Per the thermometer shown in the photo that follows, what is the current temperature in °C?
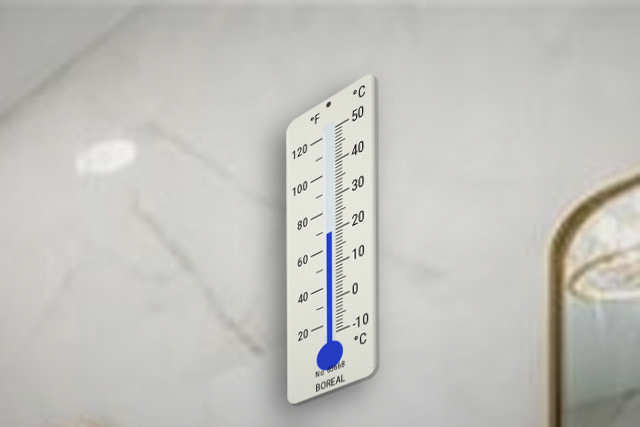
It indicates 20 °C
